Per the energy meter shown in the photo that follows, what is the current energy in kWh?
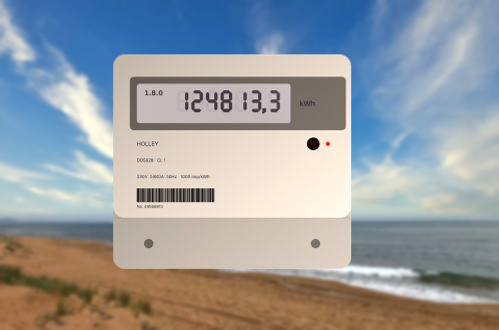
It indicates 124813.3 kWh
